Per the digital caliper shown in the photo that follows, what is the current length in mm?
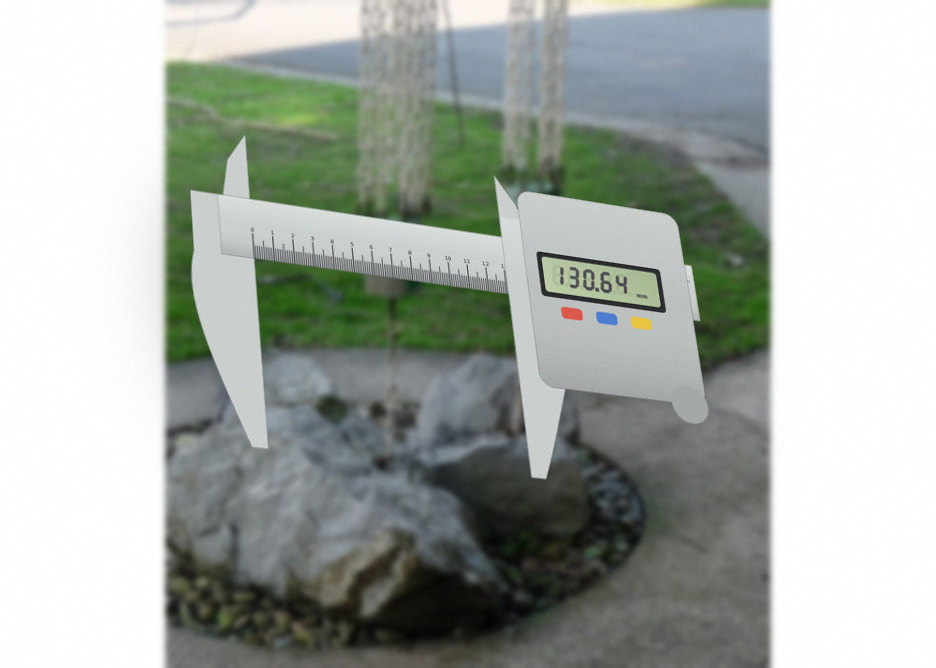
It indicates 130.64 mm
